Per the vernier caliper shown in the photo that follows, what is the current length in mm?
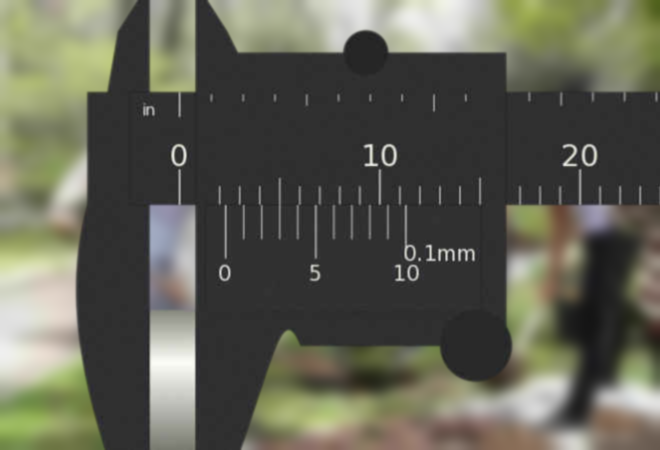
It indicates 2.3 mm
